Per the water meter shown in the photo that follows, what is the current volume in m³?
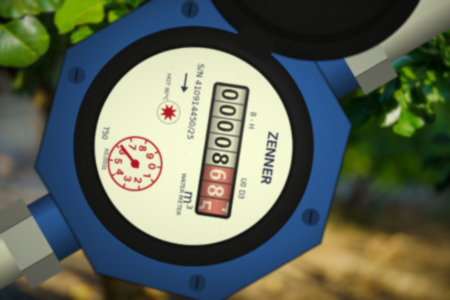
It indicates 8.6846 m³
